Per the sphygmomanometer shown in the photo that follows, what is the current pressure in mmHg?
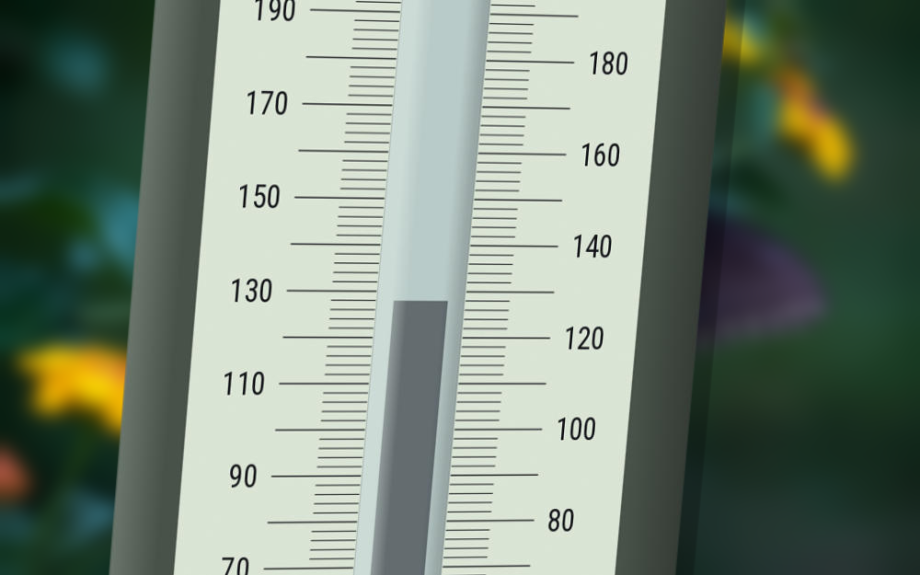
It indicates 128 mmHg
